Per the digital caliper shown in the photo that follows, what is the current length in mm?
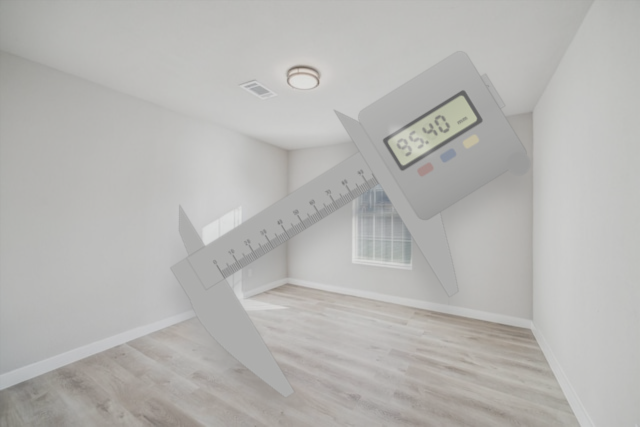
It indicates 95.40 mm
